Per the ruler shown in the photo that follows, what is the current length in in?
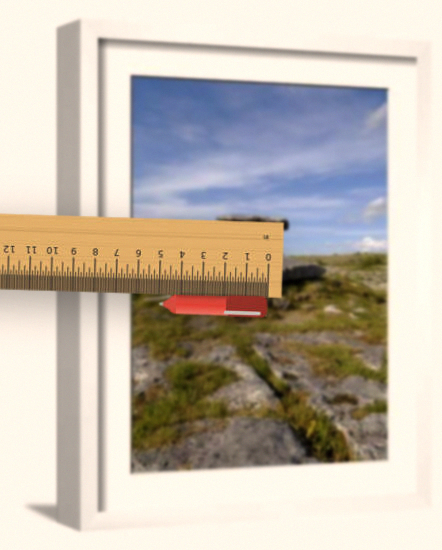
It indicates 5 in
